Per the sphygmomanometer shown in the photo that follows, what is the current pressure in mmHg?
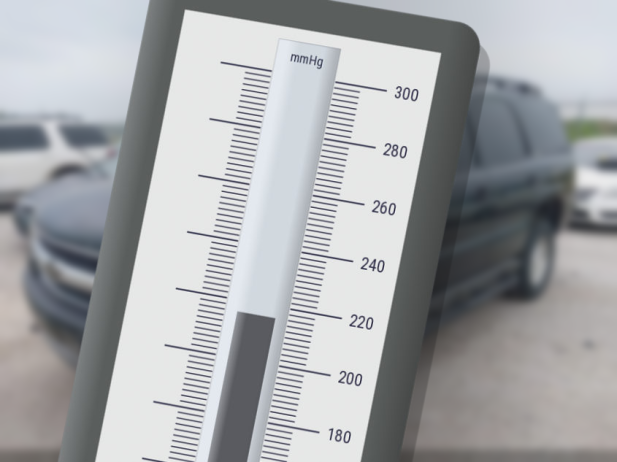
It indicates 216 mmHg
